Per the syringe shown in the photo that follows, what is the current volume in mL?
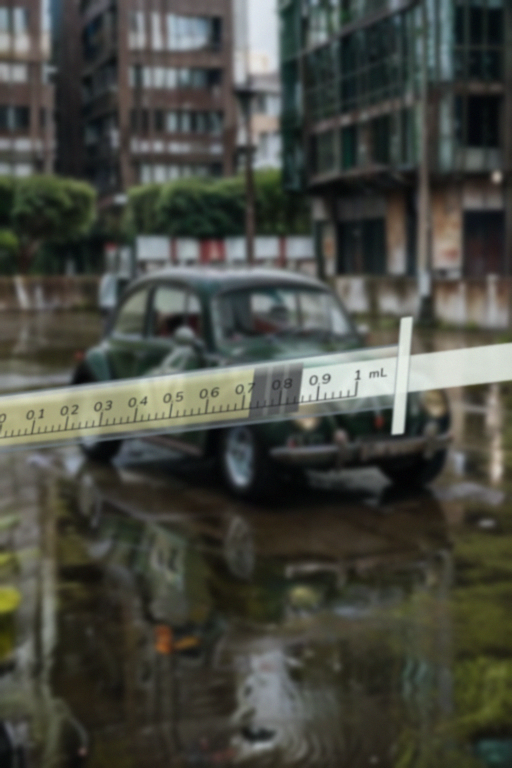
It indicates 0.72 mL
